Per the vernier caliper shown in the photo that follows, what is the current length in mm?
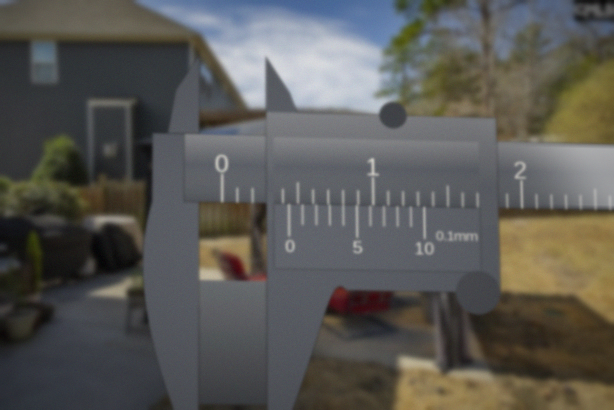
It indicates 4.4 mm
